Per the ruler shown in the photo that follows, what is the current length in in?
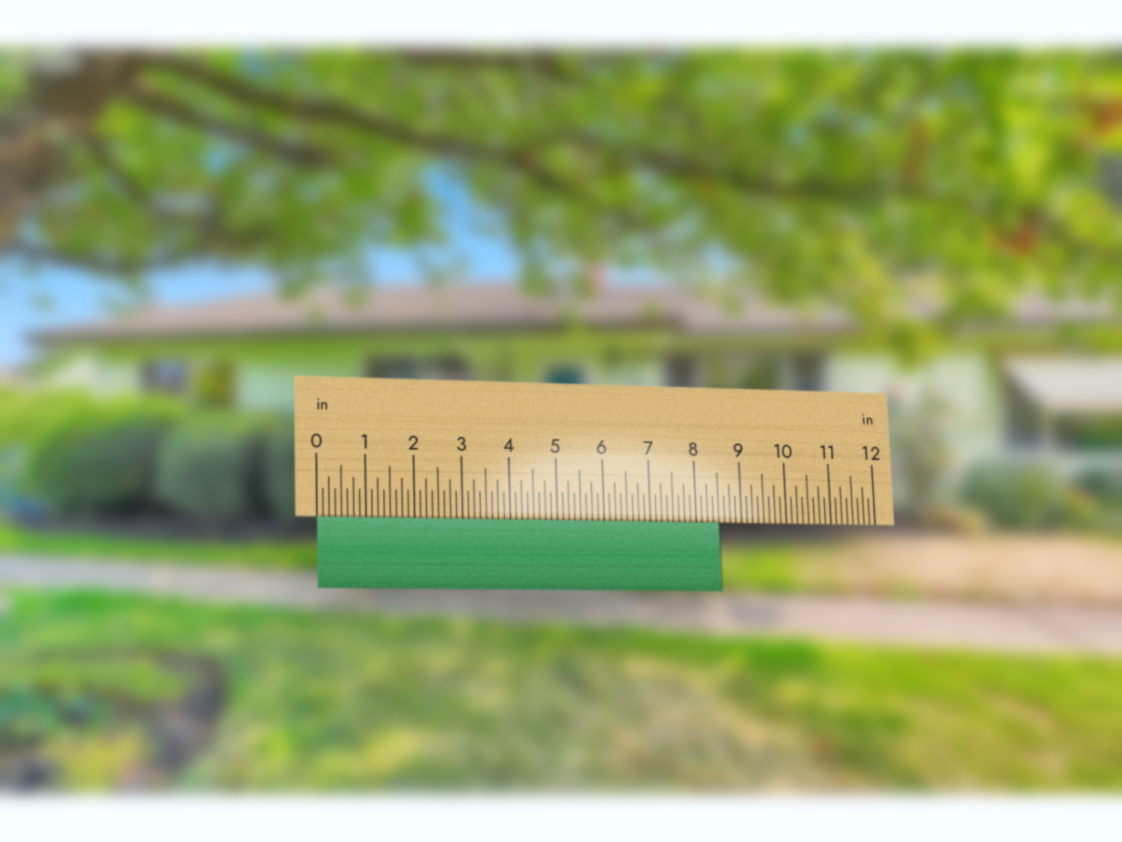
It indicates 8.5 in
